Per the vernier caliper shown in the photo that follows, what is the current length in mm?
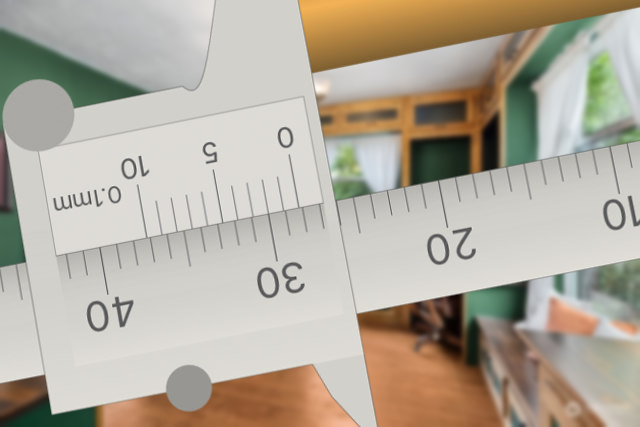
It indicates 28.2 mm
